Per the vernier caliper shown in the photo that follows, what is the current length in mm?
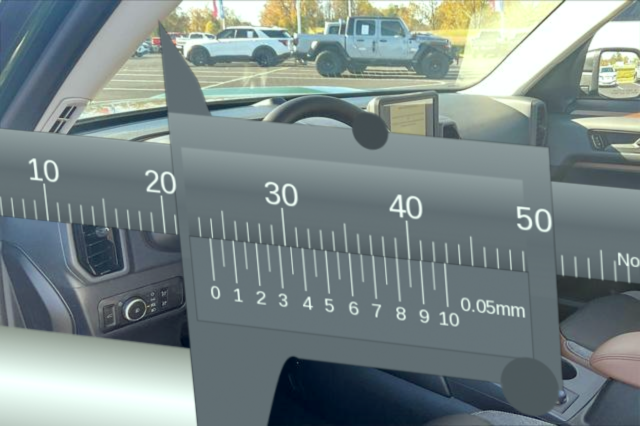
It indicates 23.8 mm
